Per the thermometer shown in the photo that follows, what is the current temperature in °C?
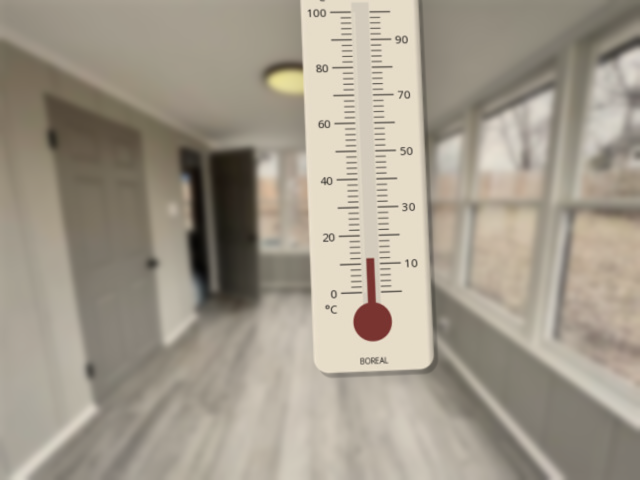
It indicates 12 °C
